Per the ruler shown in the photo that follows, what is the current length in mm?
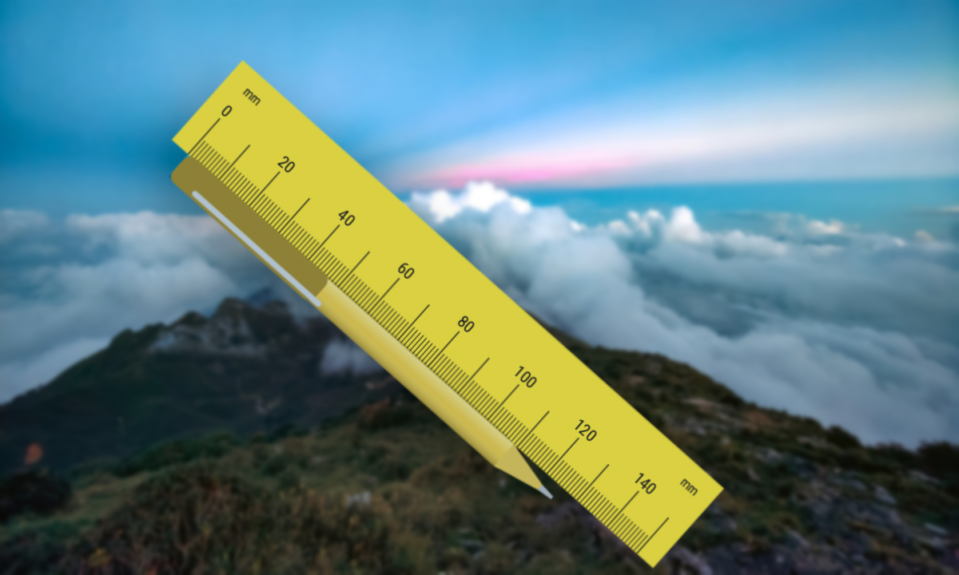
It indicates 125 mm
